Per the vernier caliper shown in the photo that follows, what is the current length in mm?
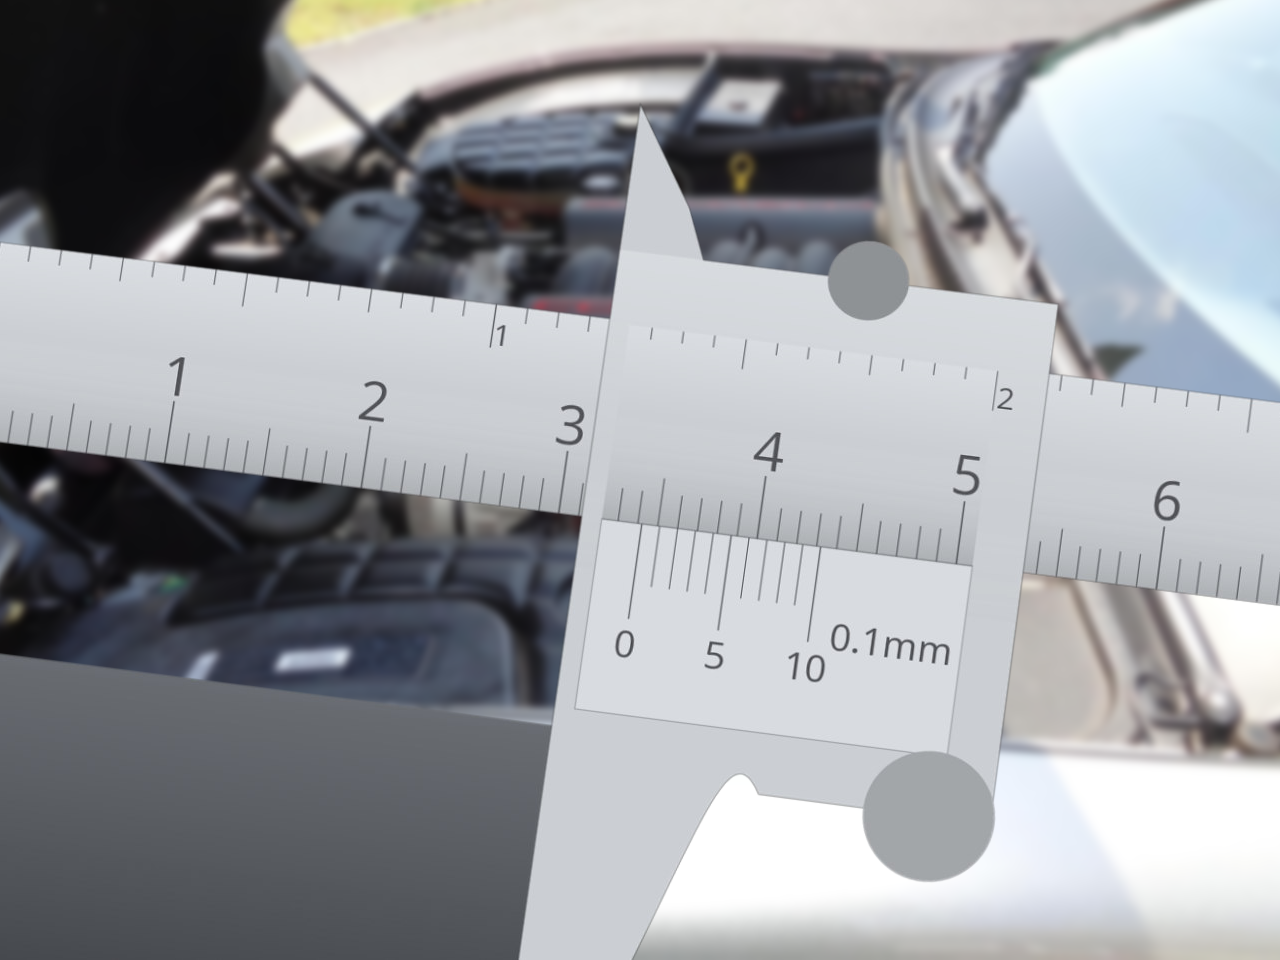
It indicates 34.2 mm
